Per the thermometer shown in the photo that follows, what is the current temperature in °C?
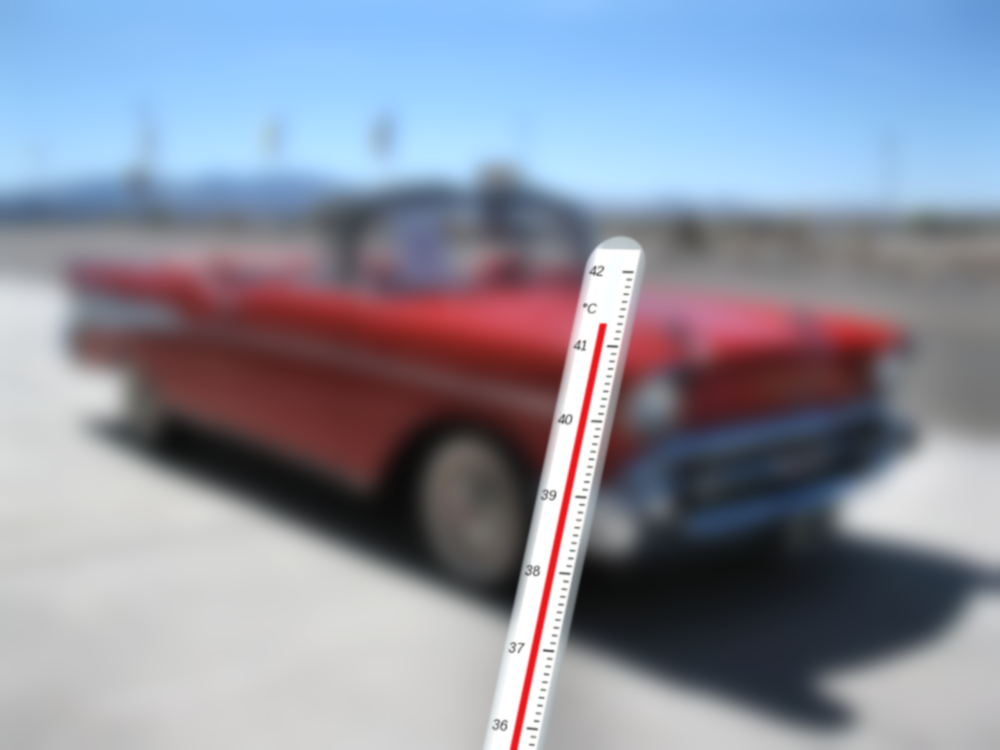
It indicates 41.3 °C
